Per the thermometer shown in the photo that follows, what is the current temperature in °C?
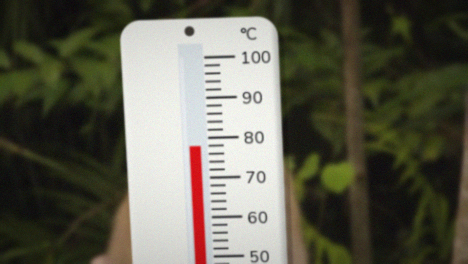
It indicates 78 °C
